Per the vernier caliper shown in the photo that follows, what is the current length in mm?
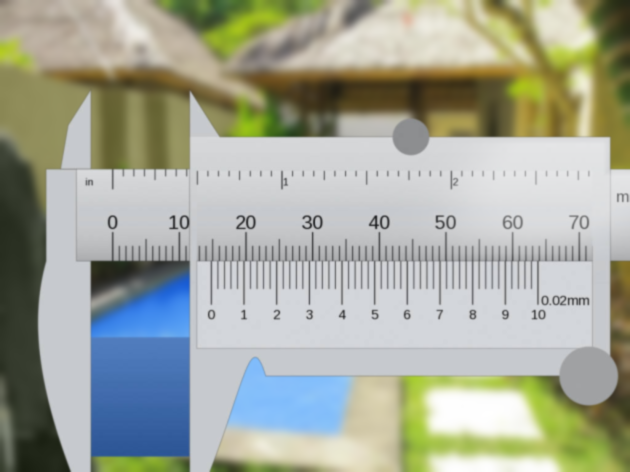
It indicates 14.8 mm
